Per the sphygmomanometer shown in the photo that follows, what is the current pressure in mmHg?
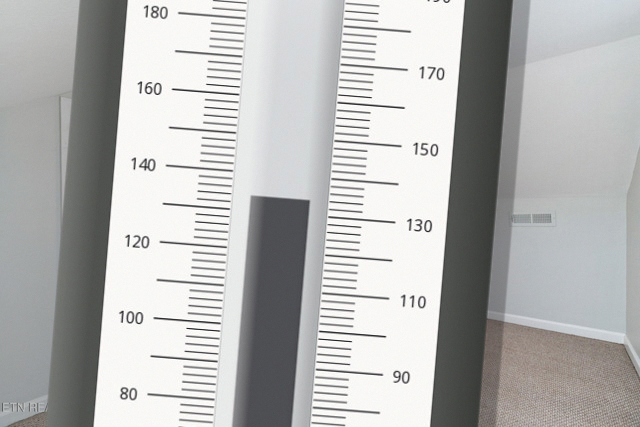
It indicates 134 mmHg
